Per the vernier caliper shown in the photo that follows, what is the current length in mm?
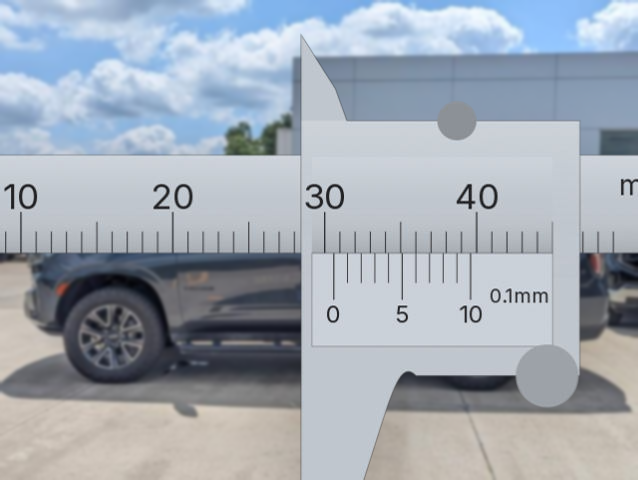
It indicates 30.6 mm
